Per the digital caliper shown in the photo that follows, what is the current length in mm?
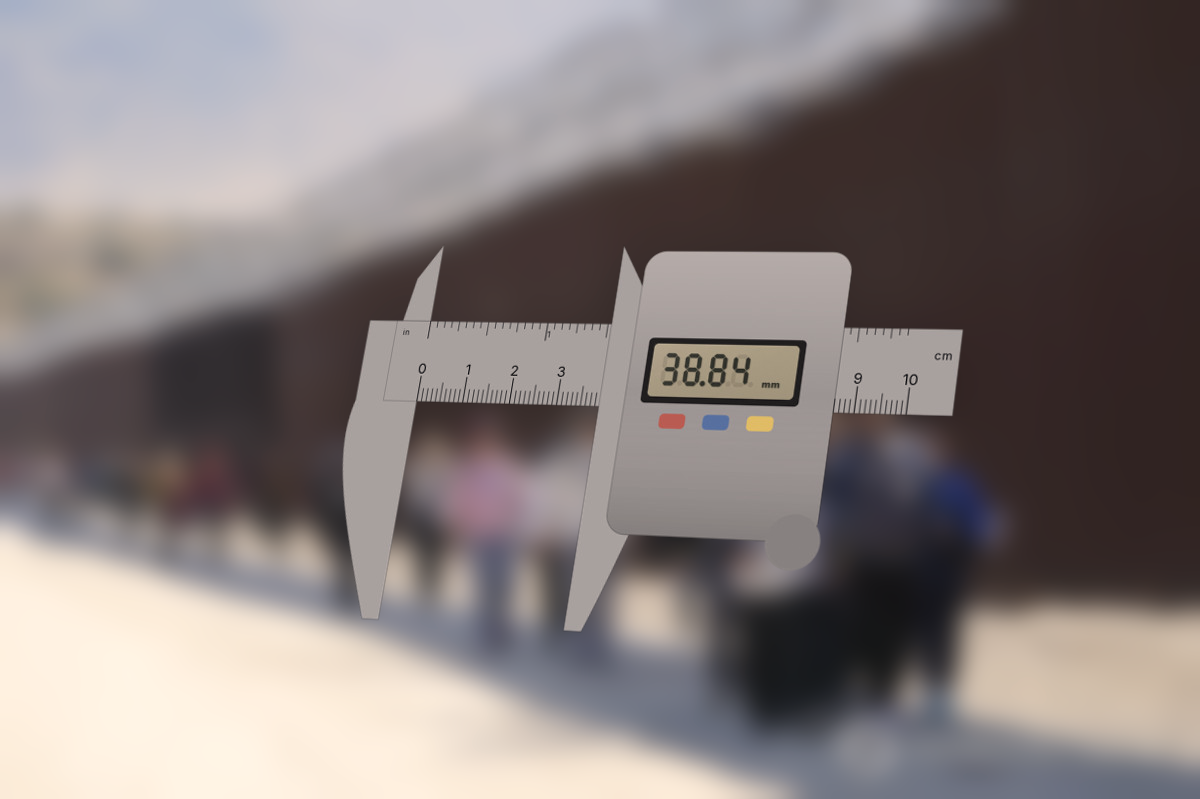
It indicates 38.84 mm
